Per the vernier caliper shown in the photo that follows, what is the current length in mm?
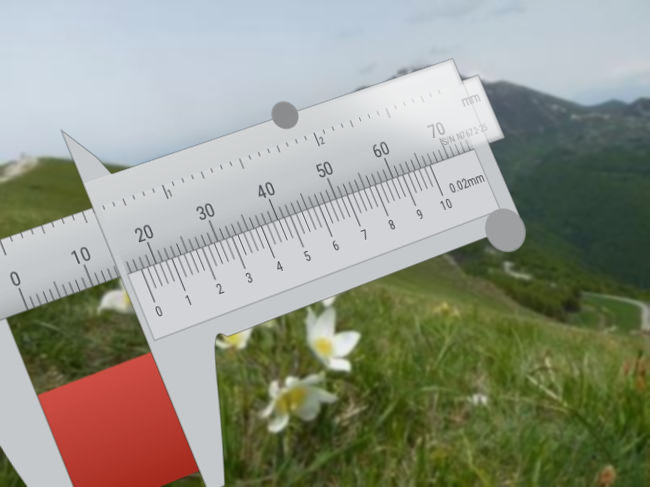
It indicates 17.6 mm
